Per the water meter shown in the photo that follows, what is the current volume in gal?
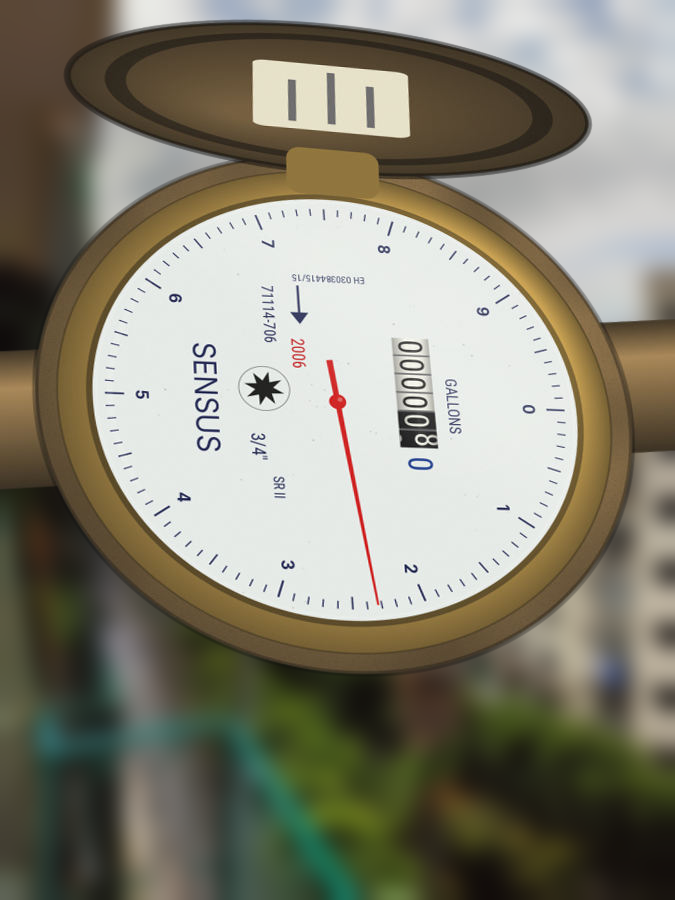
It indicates 82.3 gal
